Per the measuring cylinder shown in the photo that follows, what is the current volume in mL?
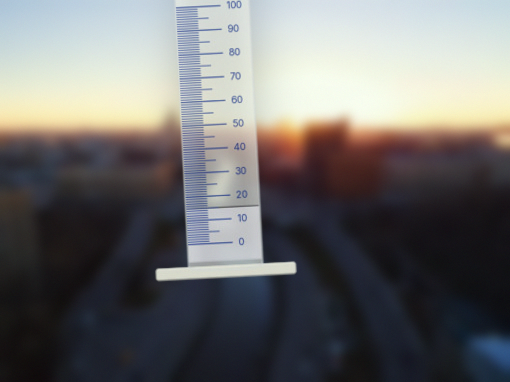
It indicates 15 mL
